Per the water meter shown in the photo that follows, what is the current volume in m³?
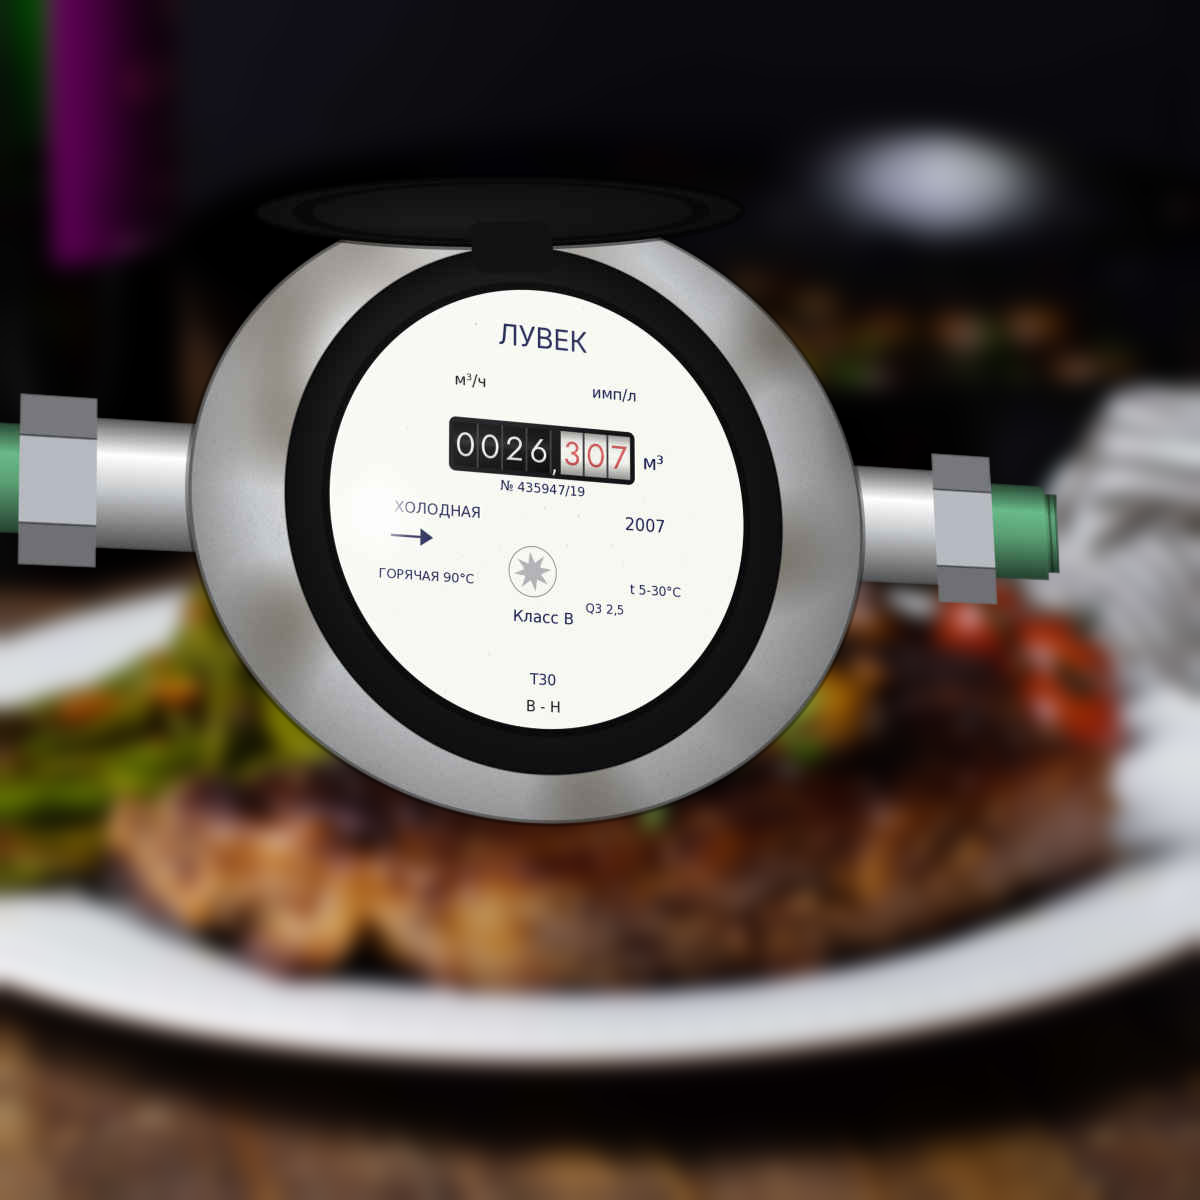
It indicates 26.307 m³
